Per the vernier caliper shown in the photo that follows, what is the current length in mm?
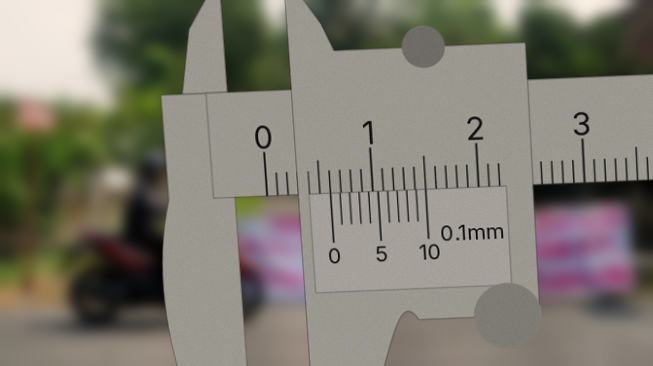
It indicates 6.0 mm
